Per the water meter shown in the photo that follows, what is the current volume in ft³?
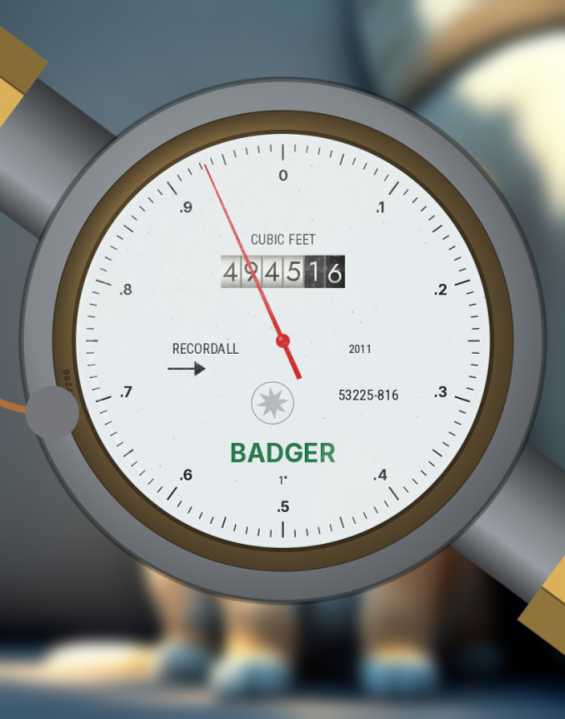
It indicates 494515.93 ft³
